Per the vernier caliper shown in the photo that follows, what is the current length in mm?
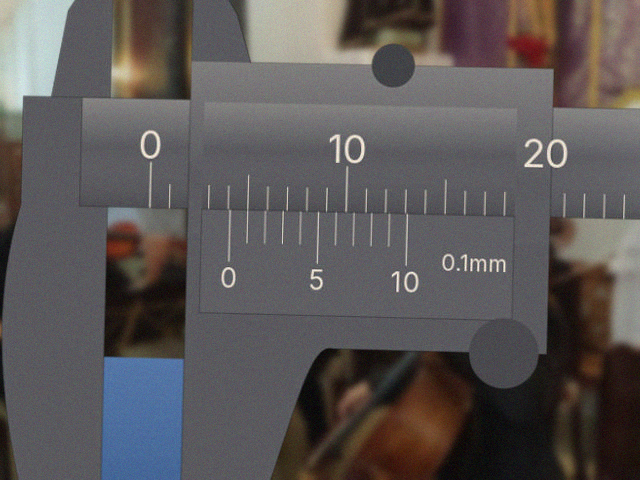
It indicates 4.1 mm
